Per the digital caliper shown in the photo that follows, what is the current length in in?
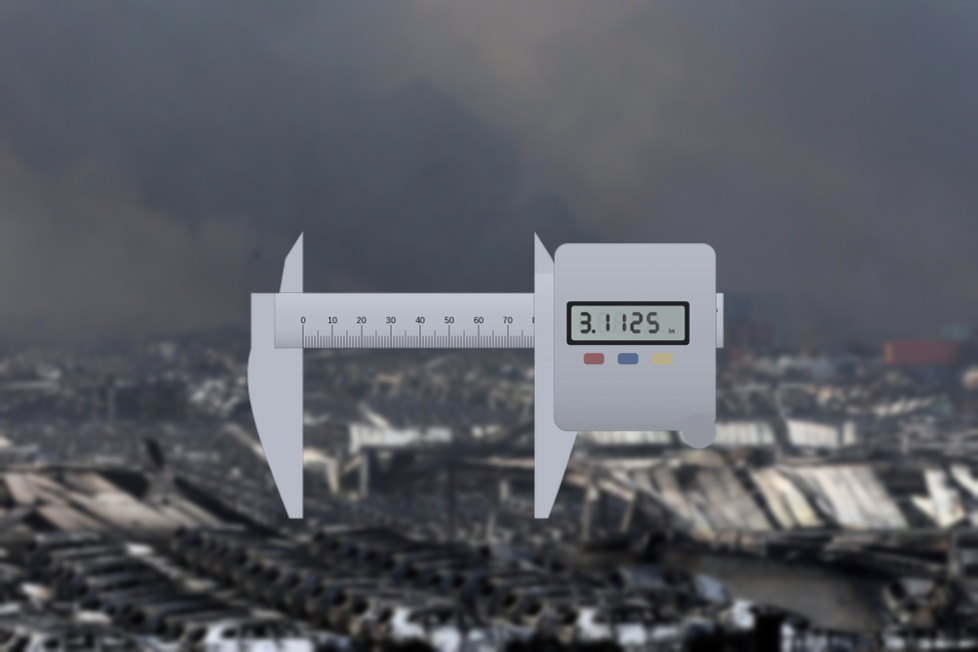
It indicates 3.1125 in
